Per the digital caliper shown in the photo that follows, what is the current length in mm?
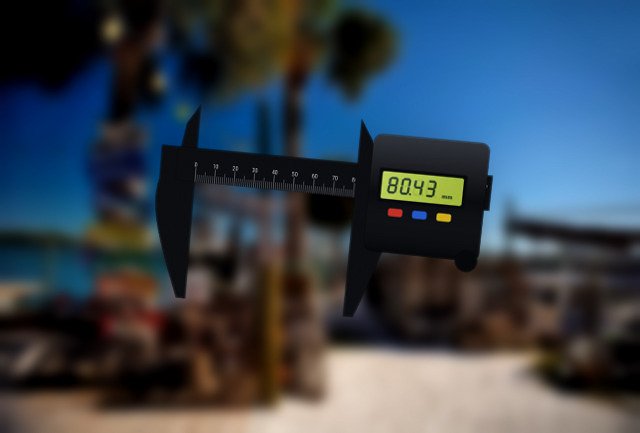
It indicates 80.43 mm
